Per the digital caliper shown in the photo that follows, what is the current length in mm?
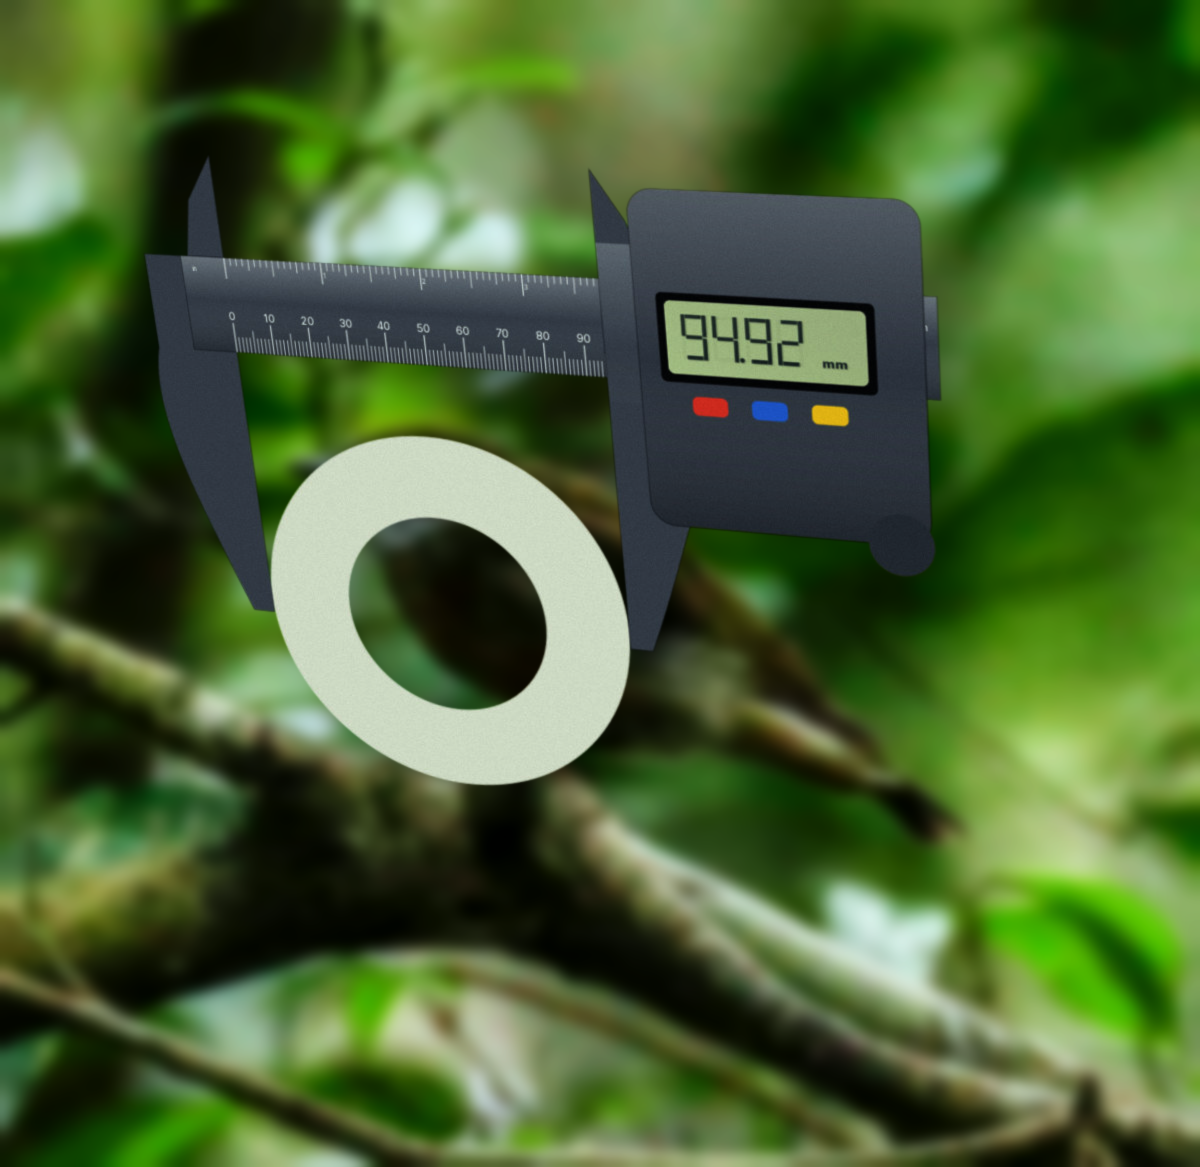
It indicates 94.92 mm
